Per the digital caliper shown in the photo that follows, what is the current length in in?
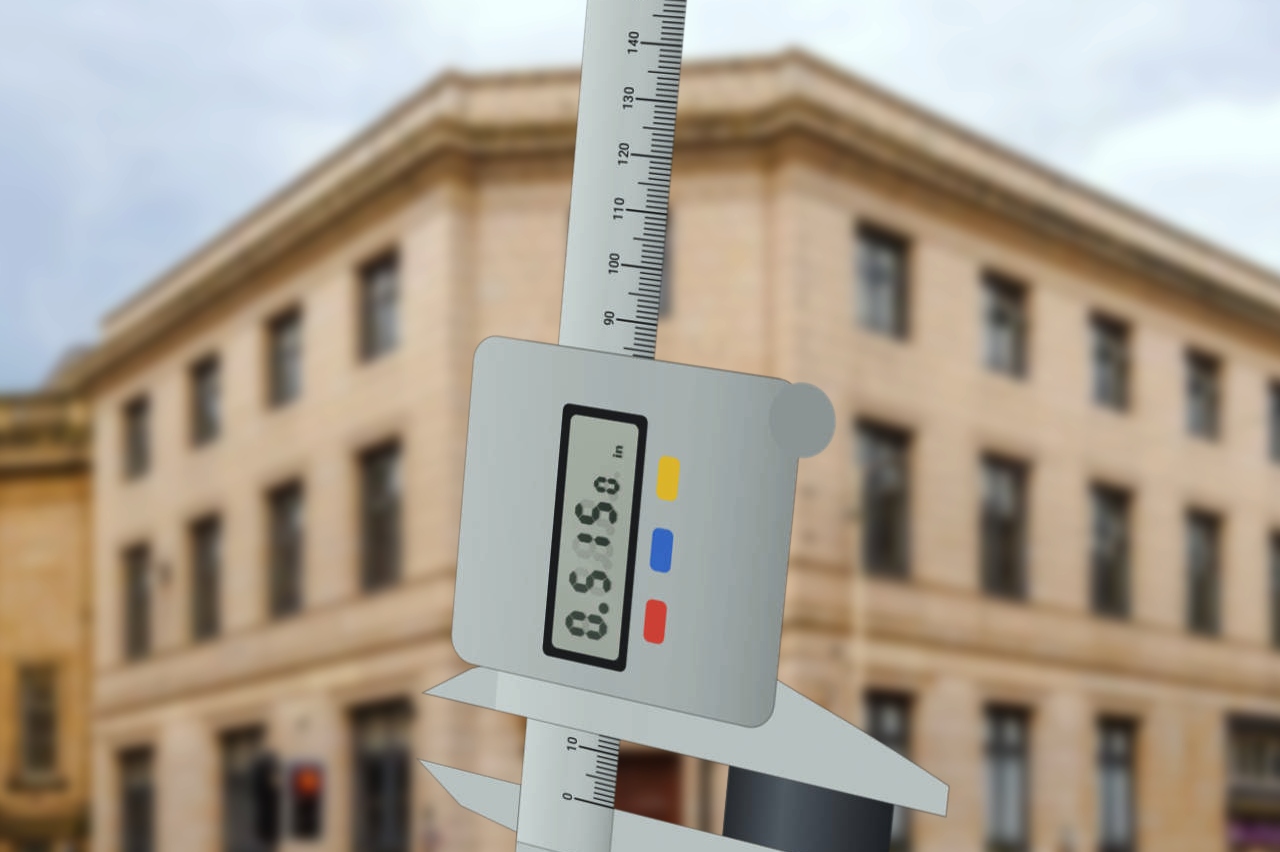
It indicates 0.5150 in
